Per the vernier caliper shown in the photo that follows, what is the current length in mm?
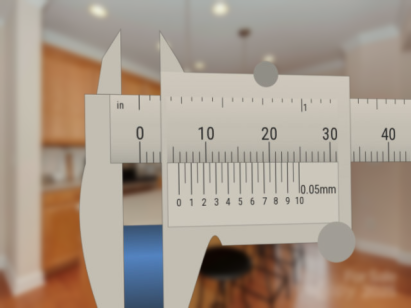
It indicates 5.8 mm
